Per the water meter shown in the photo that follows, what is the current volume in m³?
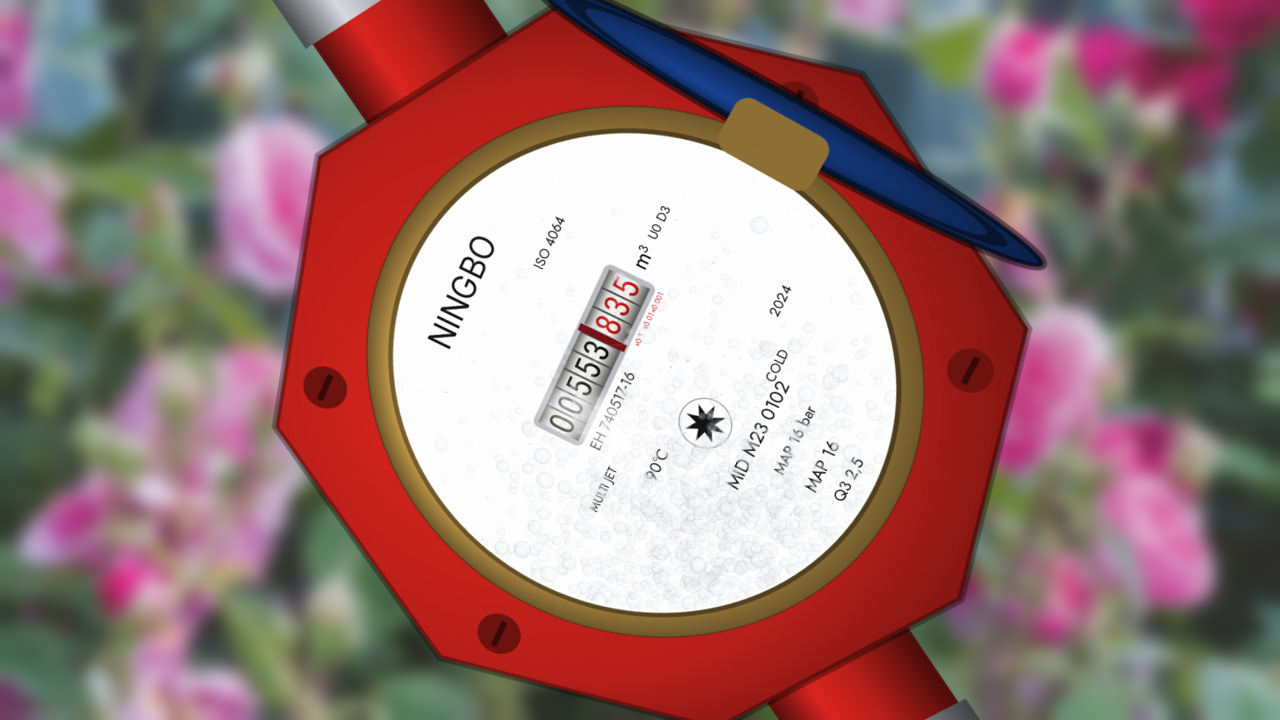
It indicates 553.835 m³
